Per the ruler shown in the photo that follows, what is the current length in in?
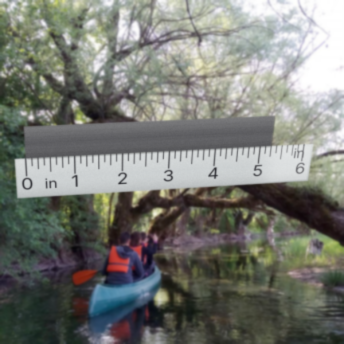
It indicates 5.25 in
